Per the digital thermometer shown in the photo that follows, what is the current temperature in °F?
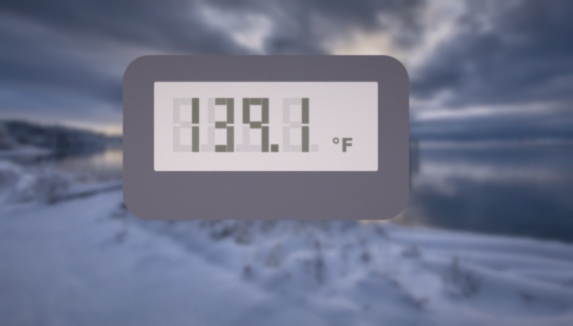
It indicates 139.1 °F
